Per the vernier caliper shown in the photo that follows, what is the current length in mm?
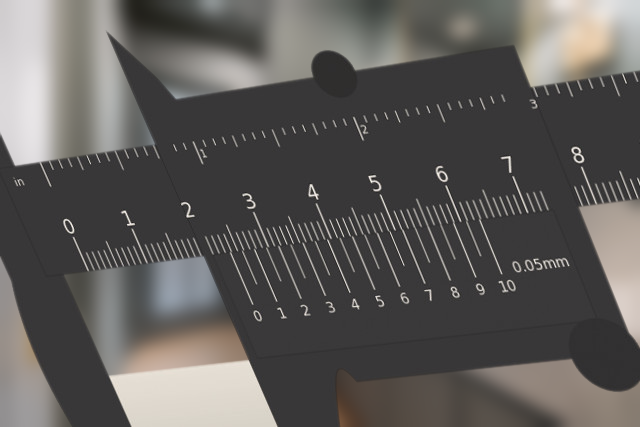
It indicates 23.8 mm
